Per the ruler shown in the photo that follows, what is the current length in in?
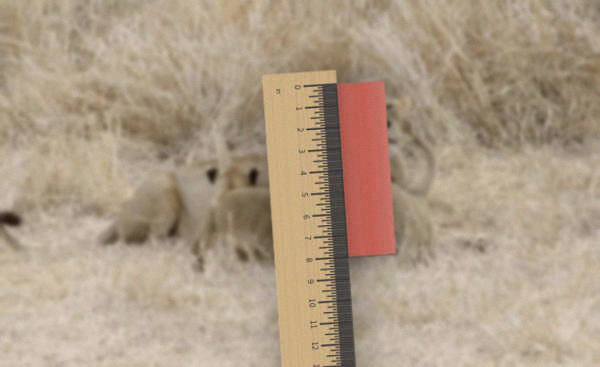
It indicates 8 in
